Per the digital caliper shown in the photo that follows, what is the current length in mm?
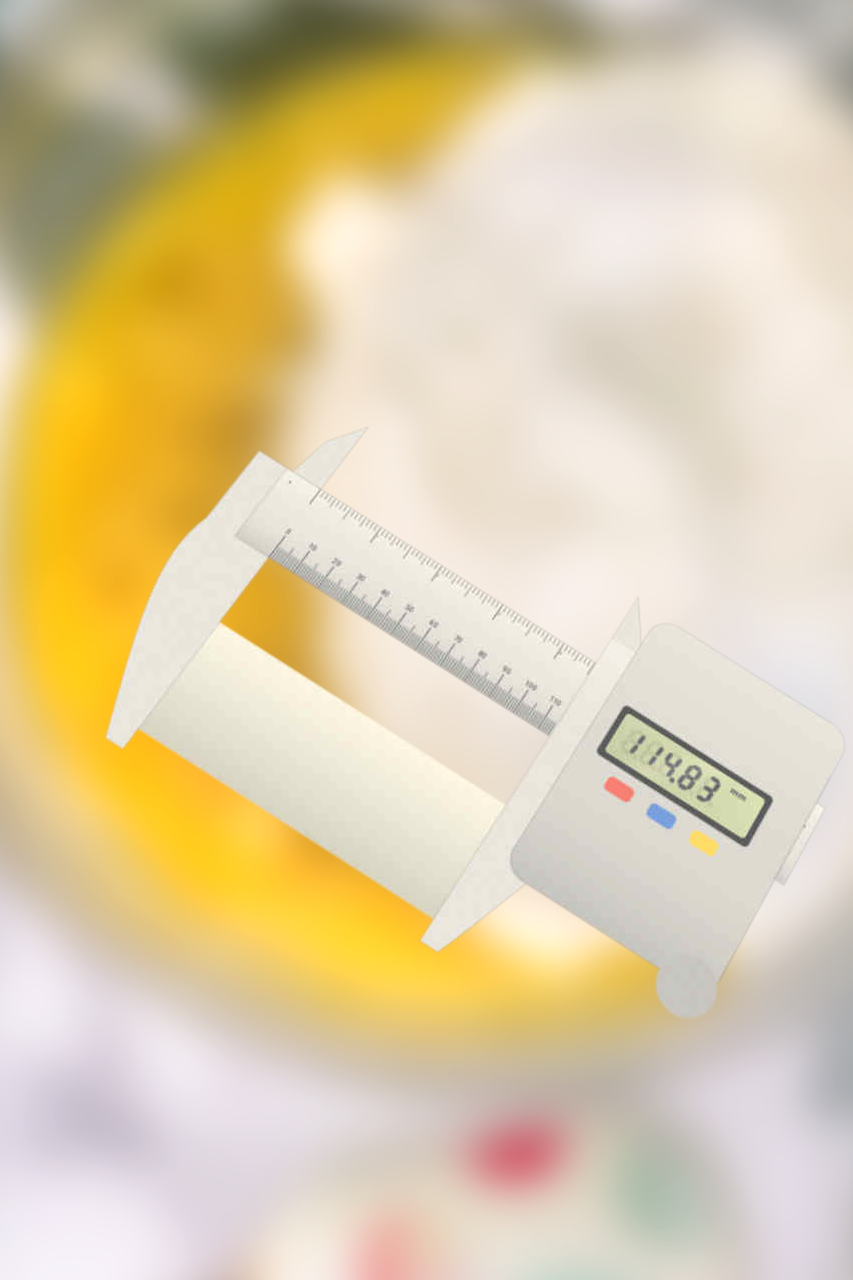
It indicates 114.83 mm
